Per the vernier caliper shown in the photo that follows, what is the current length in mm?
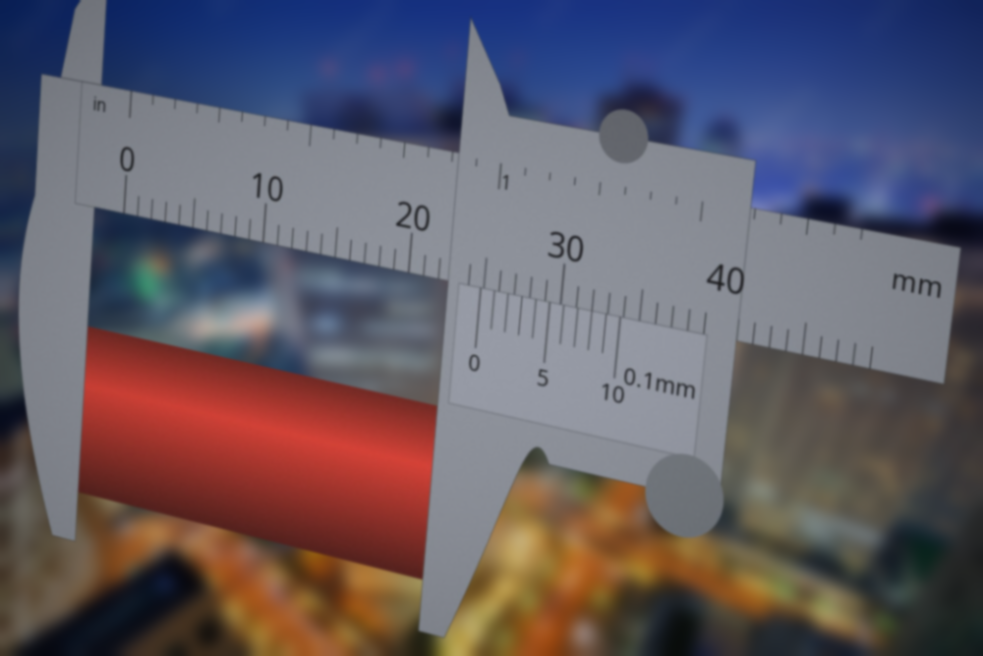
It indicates 24.8 mm
